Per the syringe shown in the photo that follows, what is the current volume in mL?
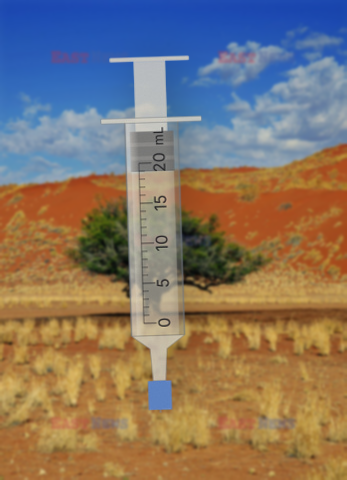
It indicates 19 mL
